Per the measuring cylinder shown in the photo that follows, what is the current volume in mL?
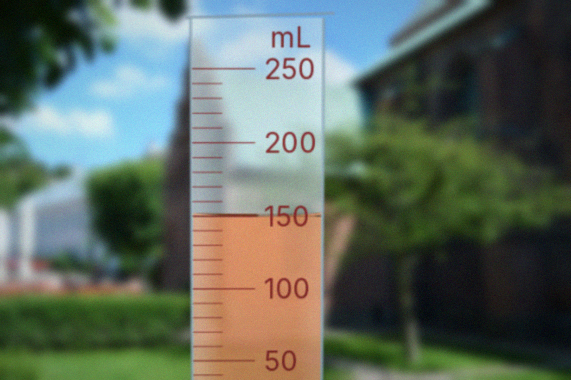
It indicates 150 mL
